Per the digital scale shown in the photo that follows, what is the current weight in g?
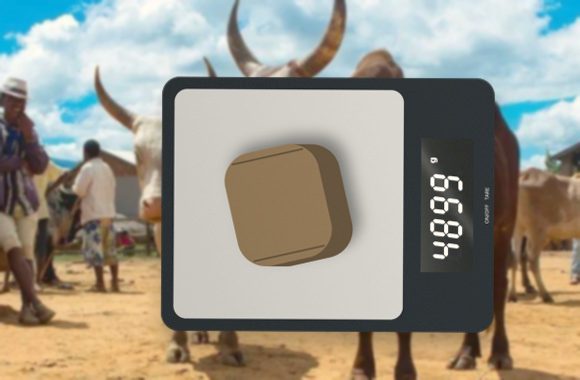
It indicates 4899 g
